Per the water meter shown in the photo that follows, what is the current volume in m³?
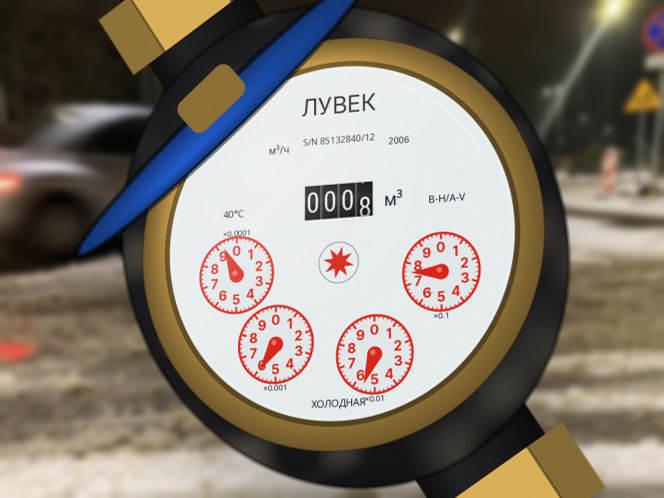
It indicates 7.7559 m³
